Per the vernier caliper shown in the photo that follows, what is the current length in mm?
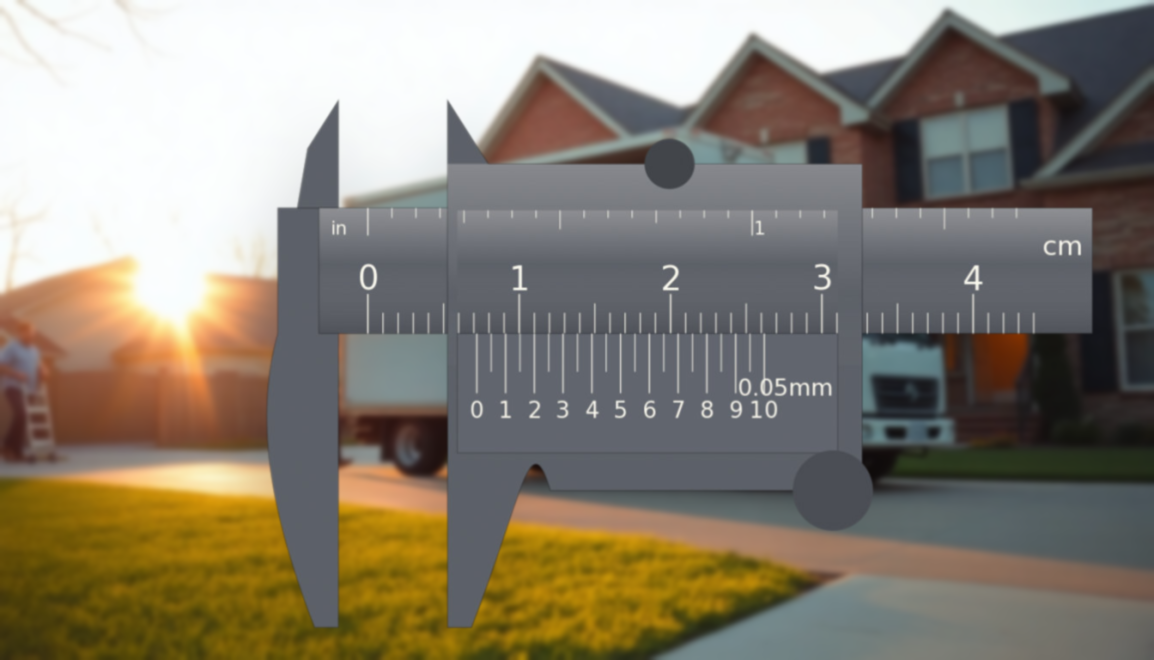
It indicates 7.2 mm
